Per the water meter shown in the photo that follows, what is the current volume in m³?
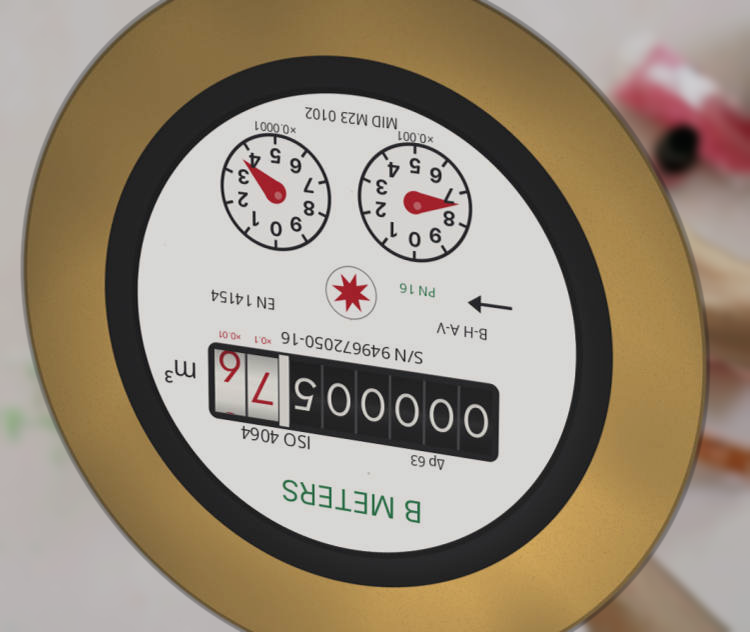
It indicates 5.7573 m³
